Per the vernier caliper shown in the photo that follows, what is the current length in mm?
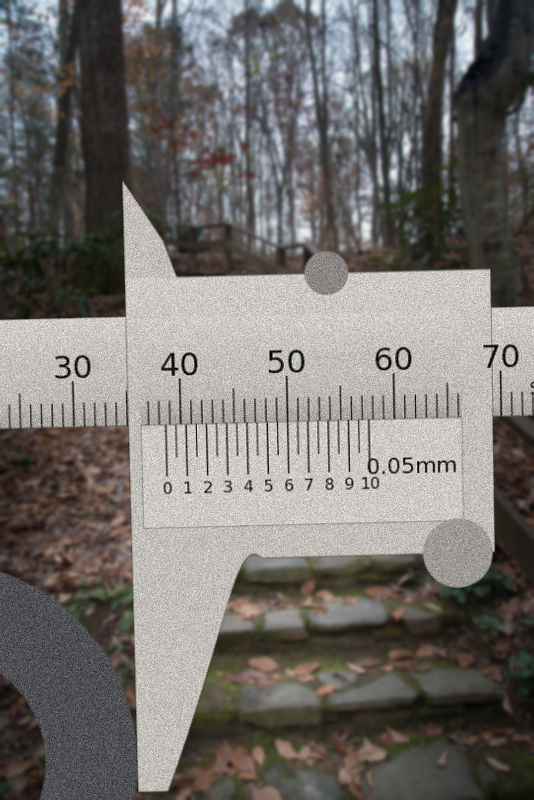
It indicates 38.6 mm
